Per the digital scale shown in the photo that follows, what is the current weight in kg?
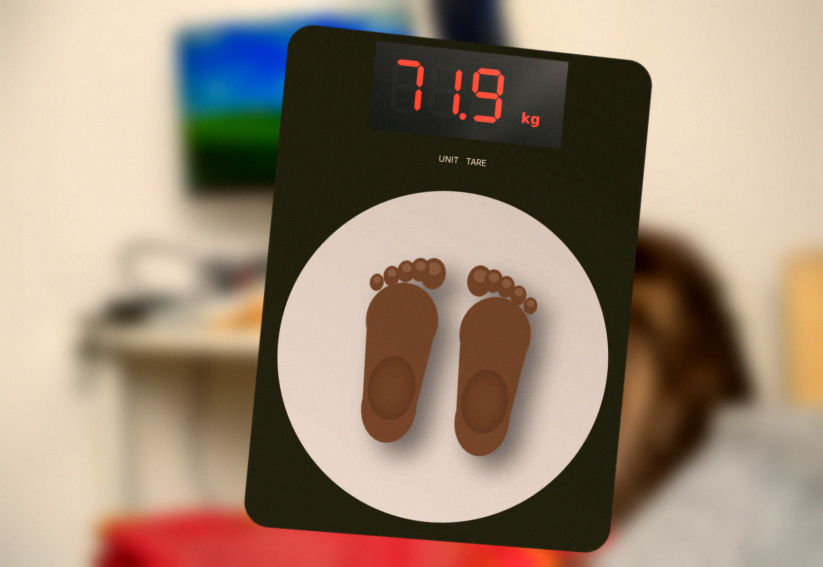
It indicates 71.9 kg
